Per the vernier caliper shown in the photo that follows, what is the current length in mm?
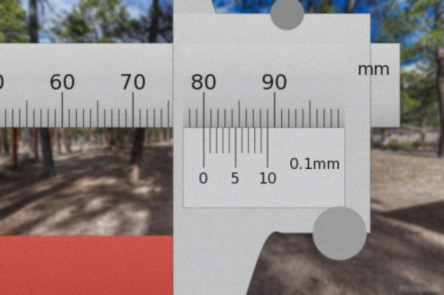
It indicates 80.0 mm
